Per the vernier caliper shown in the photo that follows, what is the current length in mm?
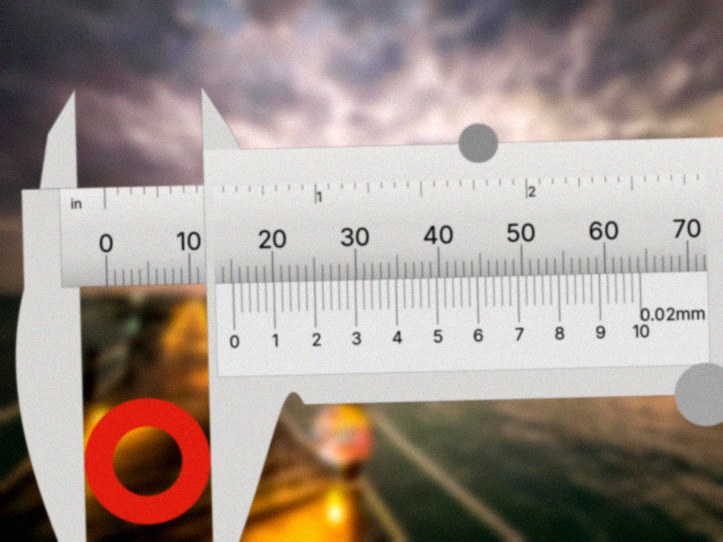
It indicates 15.2 mm
